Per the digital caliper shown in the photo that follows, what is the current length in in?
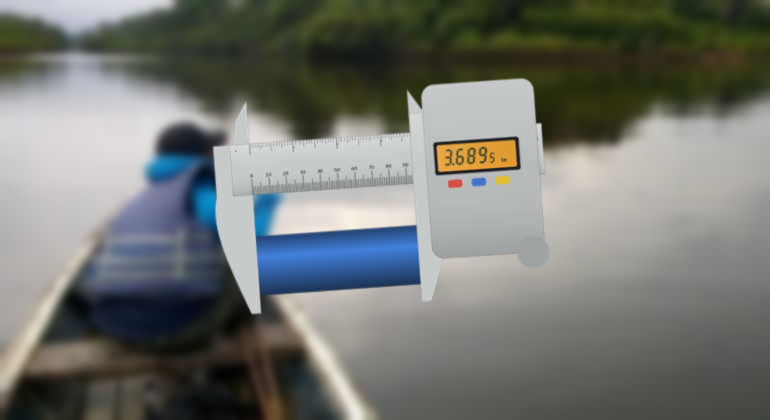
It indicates 3.6895 in
